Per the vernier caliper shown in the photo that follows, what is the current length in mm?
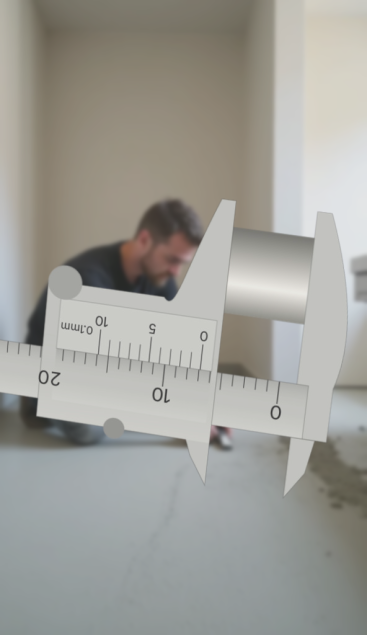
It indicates 6.9 mm
